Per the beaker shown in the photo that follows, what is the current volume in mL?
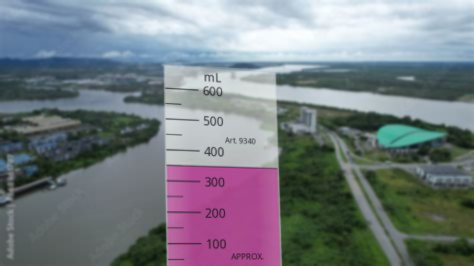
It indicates 350 mL
